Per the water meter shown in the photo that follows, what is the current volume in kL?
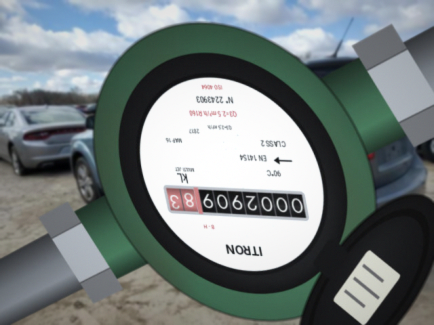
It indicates 2909.83 kL
